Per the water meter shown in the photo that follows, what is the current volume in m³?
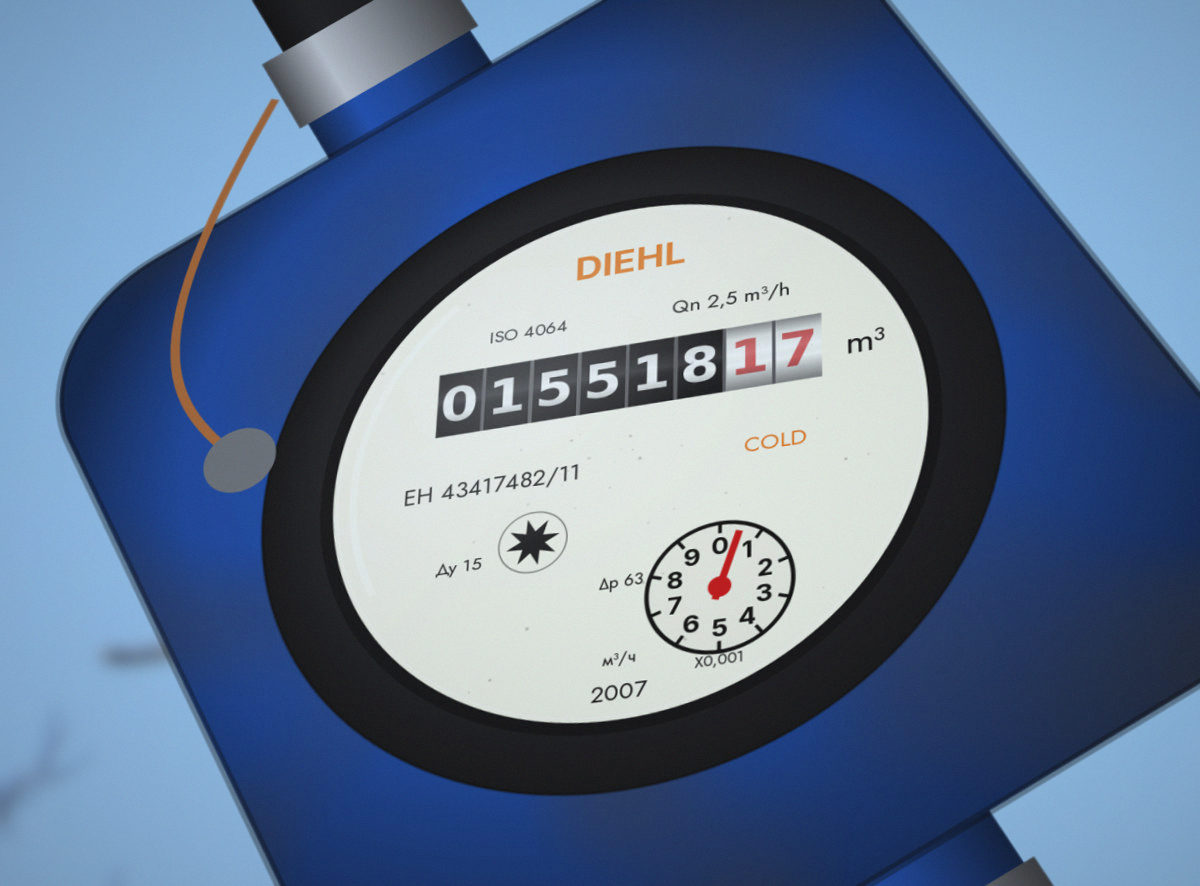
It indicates 15518.170 m³
